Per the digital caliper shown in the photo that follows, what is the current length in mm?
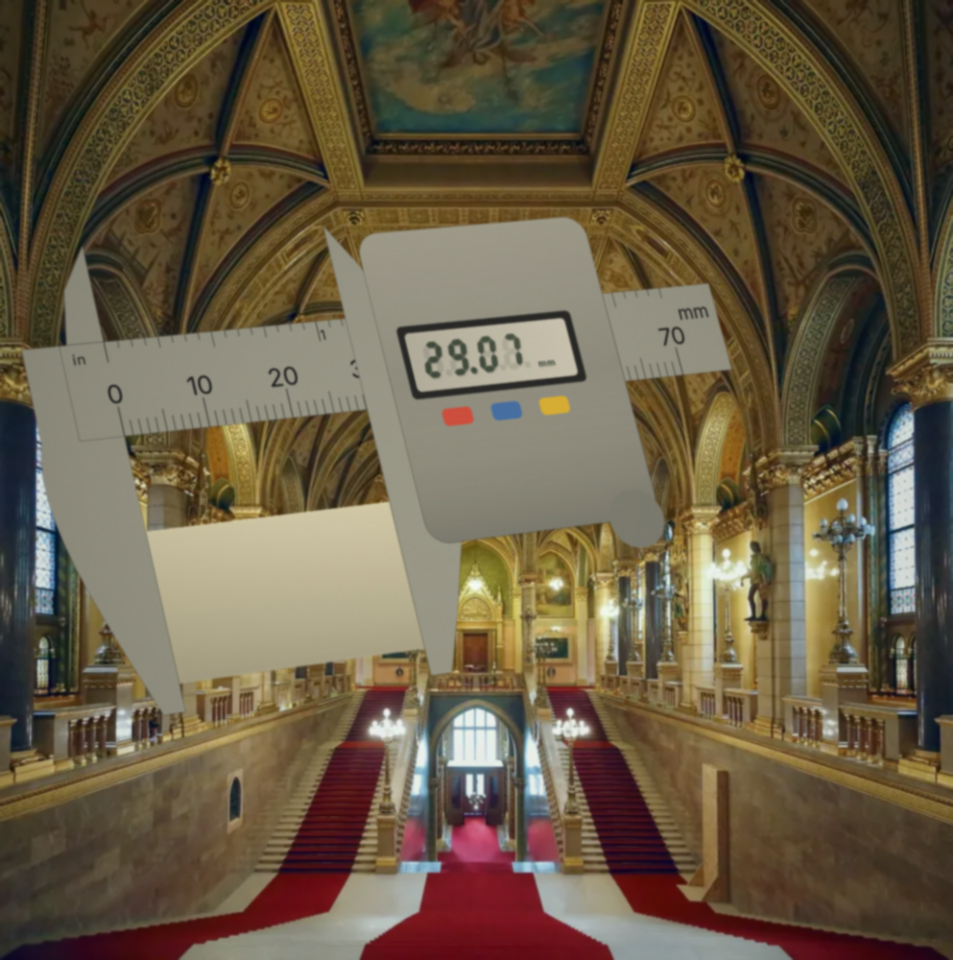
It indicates 29.07 mm
